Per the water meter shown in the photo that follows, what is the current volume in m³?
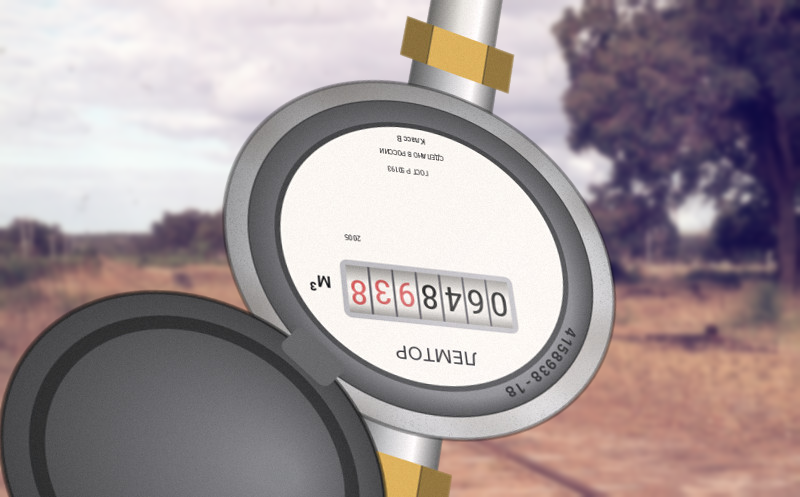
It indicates 648.938 m³
